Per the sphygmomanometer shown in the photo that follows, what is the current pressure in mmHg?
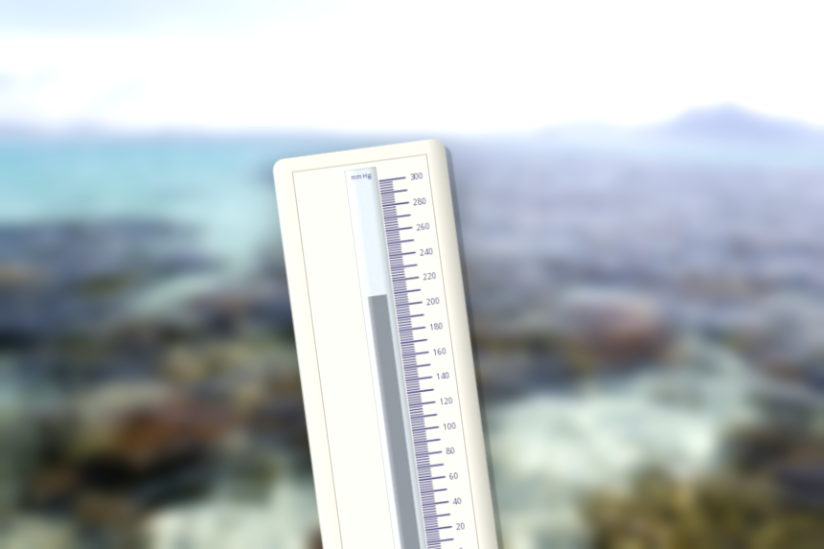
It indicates 210 mmHg
